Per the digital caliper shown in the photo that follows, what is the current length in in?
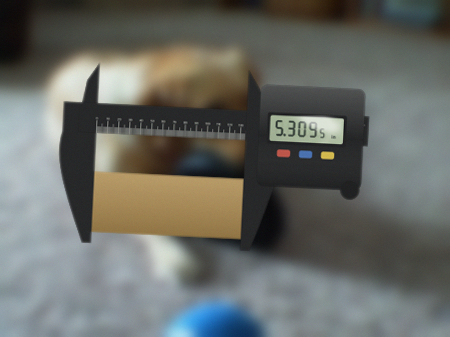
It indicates 5.3095 in
